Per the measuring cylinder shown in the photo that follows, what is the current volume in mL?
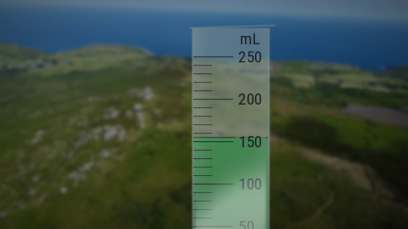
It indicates 155 mL
